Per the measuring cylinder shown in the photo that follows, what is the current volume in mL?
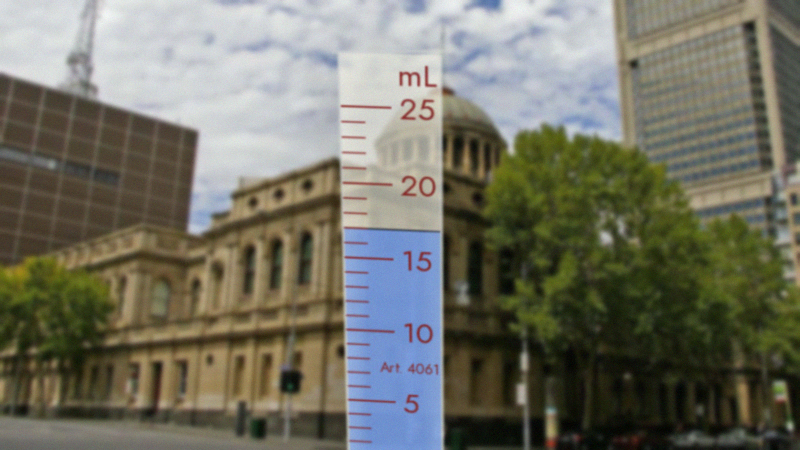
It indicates 17 mL
